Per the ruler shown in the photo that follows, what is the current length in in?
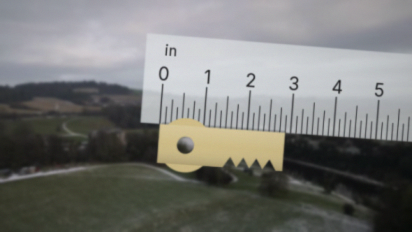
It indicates 2.875 in
